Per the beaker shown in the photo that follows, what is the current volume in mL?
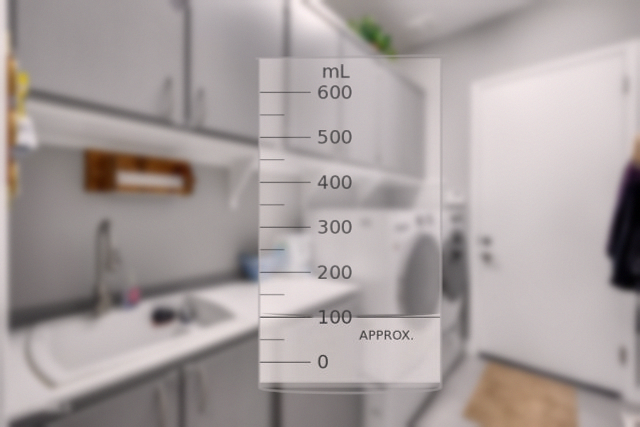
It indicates 100 mL
